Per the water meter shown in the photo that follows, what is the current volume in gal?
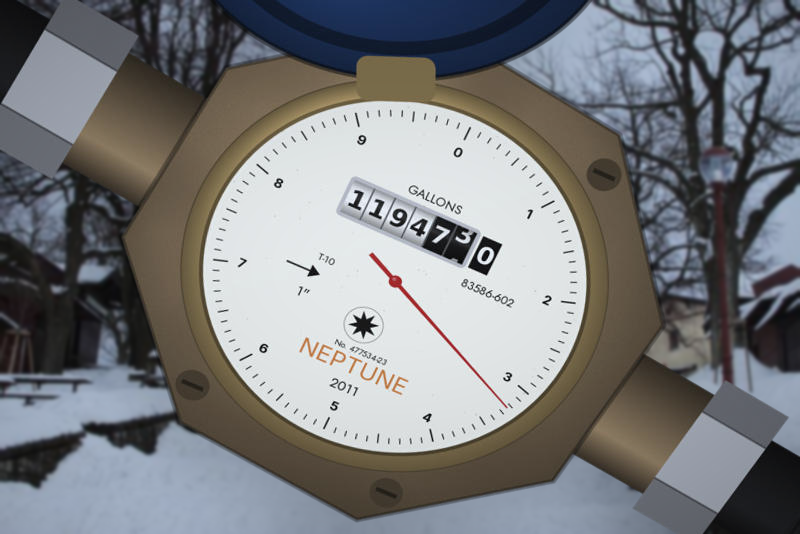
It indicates 1194733.2 gal
